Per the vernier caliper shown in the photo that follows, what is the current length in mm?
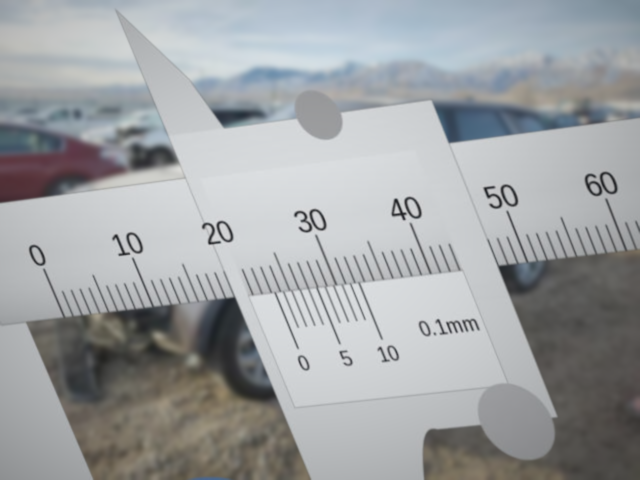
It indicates 23.4 mm
